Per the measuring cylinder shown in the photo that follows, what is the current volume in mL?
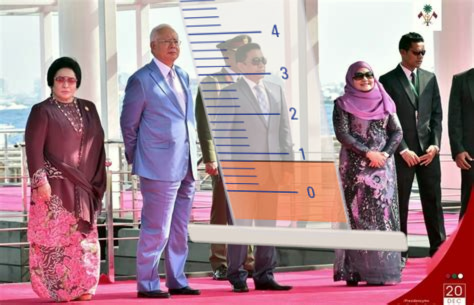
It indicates 0.8 mL
